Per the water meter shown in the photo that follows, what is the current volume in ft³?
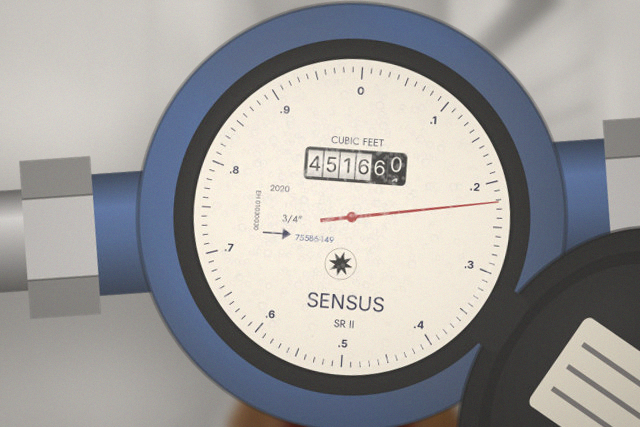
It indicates 451660.22 ft³
